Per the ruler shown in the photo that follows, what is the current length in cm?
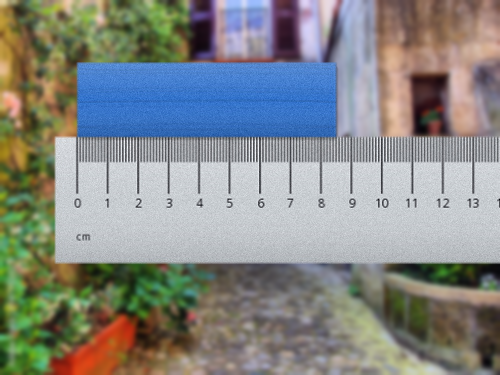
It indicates 8.5 cm
